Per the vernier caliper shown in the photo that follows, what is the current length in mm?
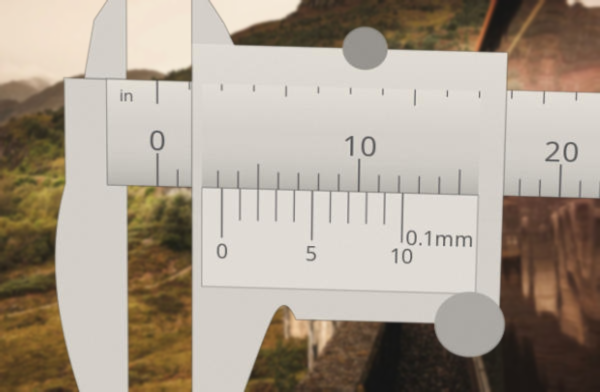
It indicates 3.2 mm
